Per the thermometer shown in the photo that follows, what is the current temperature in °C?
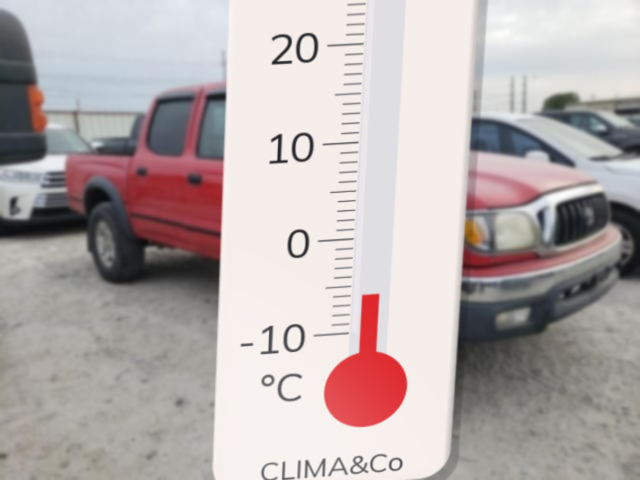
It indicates -6 °C
